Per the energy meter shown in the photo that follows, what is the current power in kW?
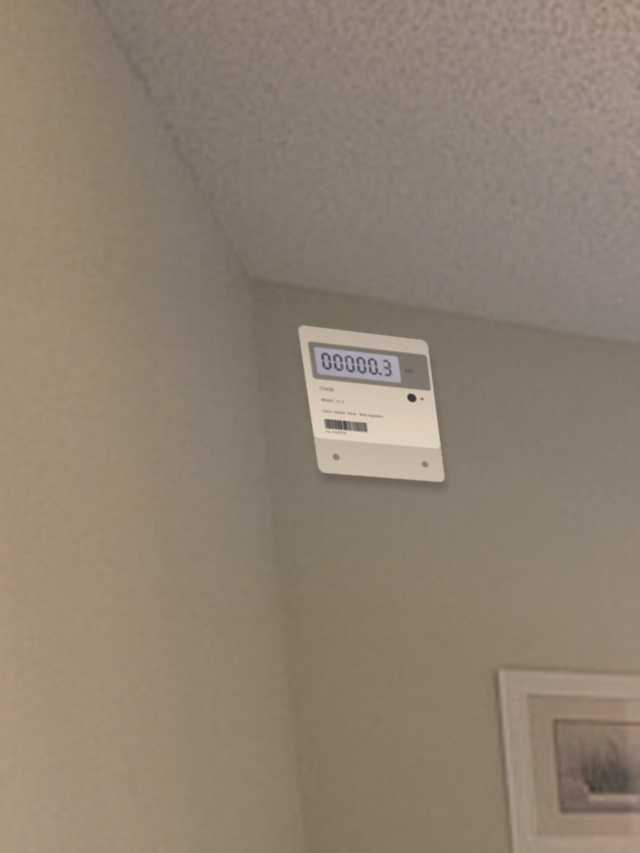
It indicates 0.3 kW
